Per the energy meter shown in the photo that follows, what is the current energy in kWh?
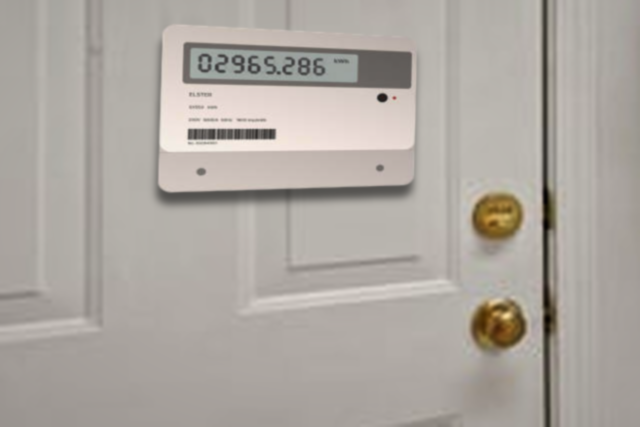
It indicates 2965.286 kWh
